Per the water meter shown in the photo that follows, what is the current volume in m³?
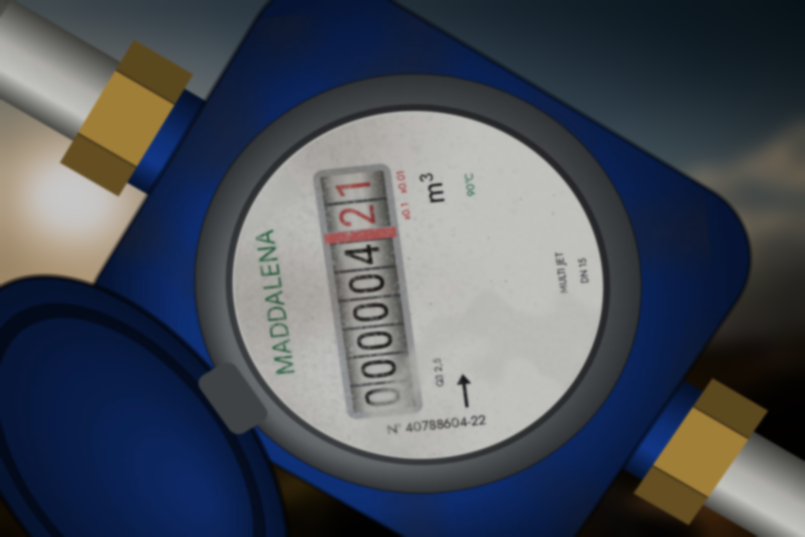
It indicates 4.21 m³
